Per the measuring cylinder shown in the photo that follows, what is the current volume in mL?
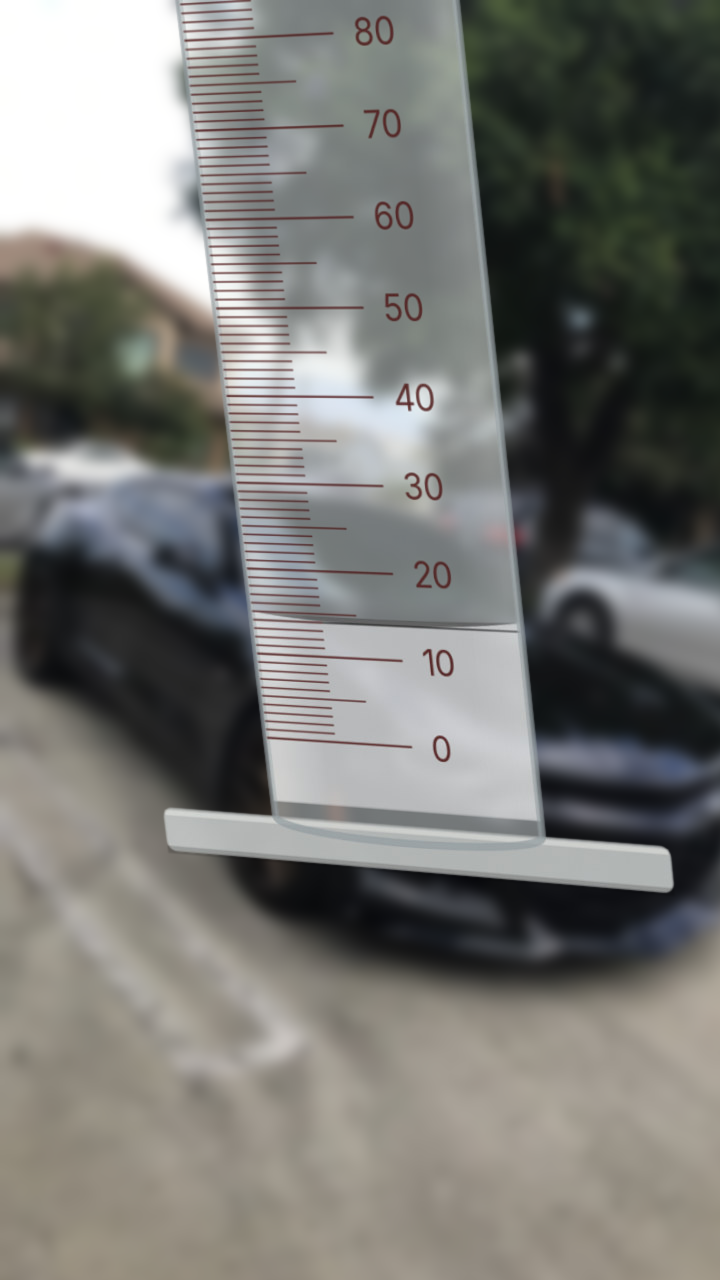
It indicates 14 mL
